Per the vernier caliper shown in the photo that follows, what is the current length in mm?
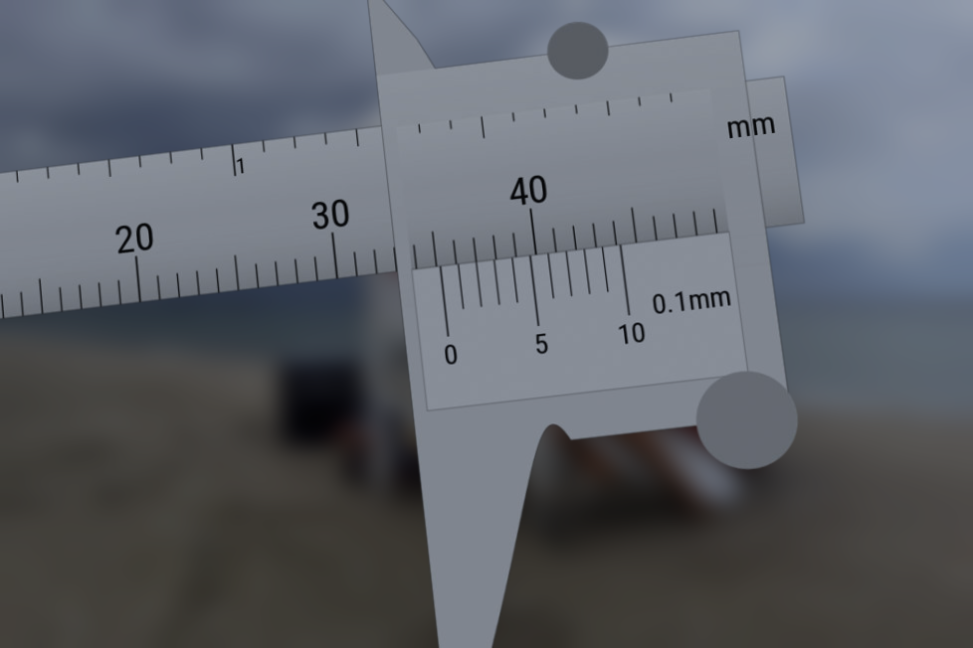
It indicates 35.2 mm
